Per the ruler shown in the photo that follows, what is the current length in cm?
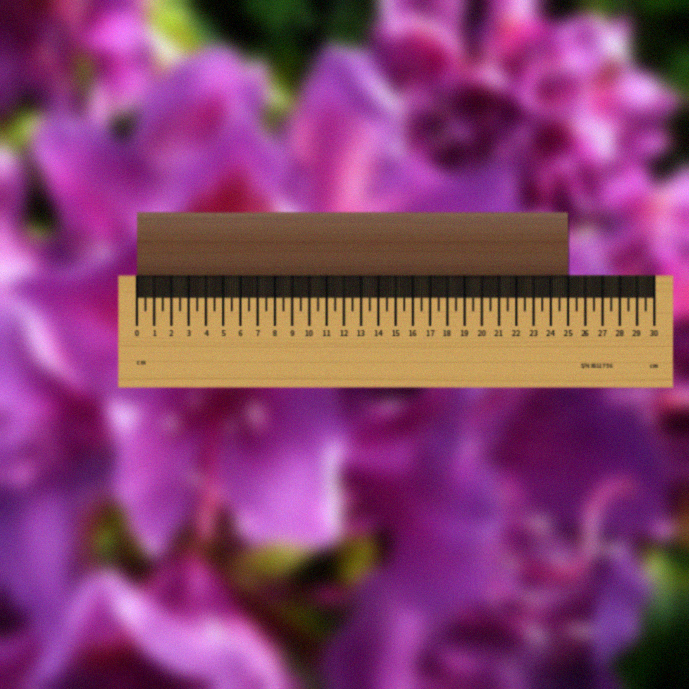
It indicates 25 cm
